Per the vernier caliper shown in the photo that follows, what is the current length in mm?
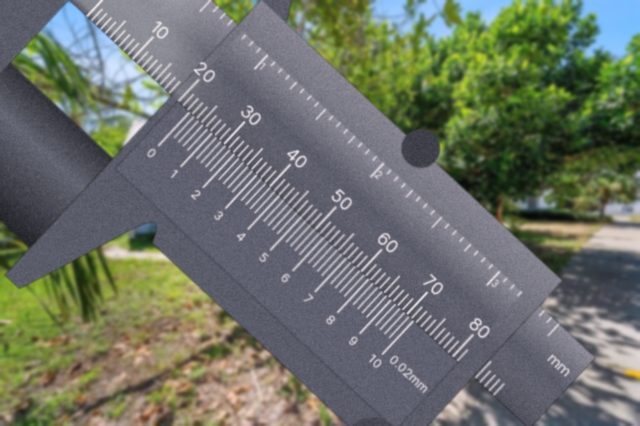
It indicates 22.5 mm
